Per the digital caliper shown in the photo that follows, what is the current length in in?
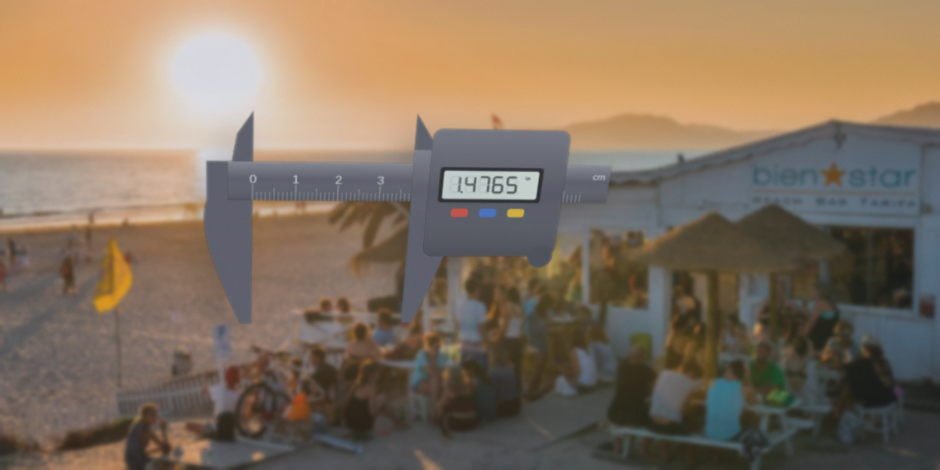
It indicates 1.4765 in
